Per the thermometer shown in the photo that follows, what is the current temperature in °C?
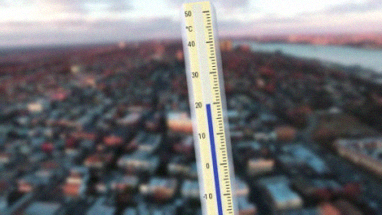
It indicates 20 °C
